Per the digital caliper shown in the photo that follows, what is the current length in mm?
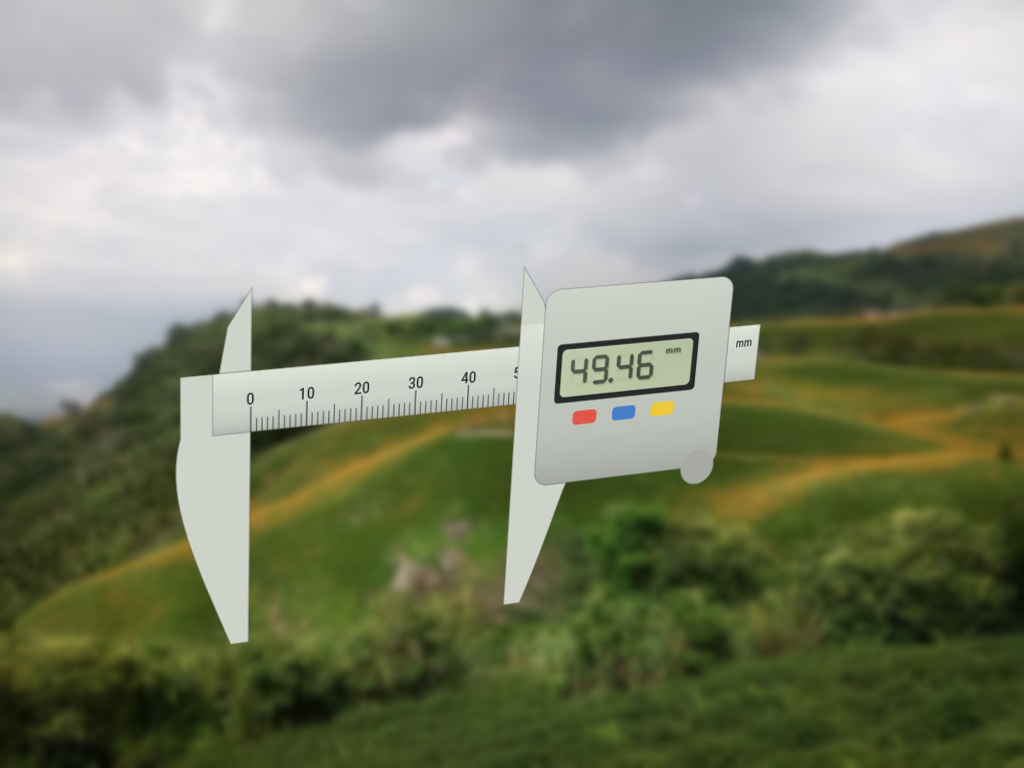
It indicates 49.46 mm
